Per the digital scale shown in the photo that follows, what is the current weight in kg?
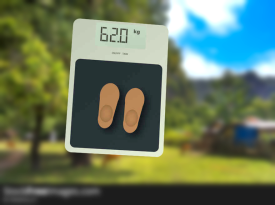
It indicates 62.0 kg
